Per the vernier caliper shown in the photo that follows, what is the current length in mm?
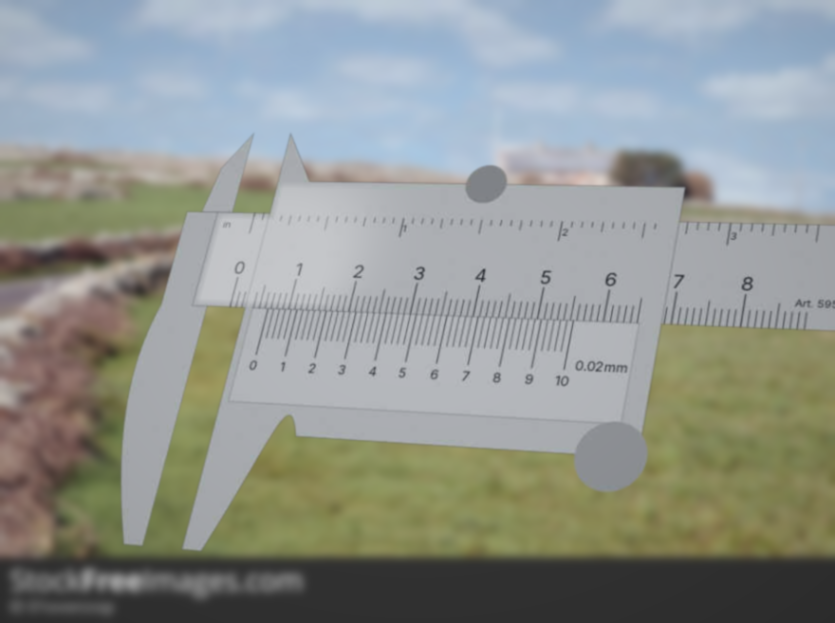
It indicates 6.5 mm
